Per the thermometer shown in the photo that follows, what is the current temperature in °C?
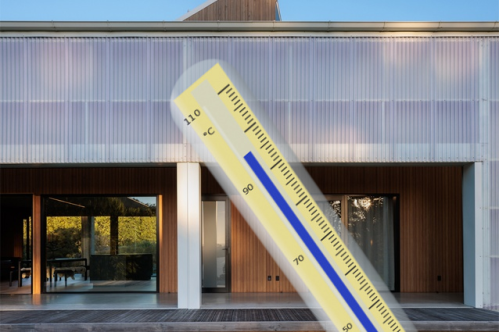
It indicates 96 °C
